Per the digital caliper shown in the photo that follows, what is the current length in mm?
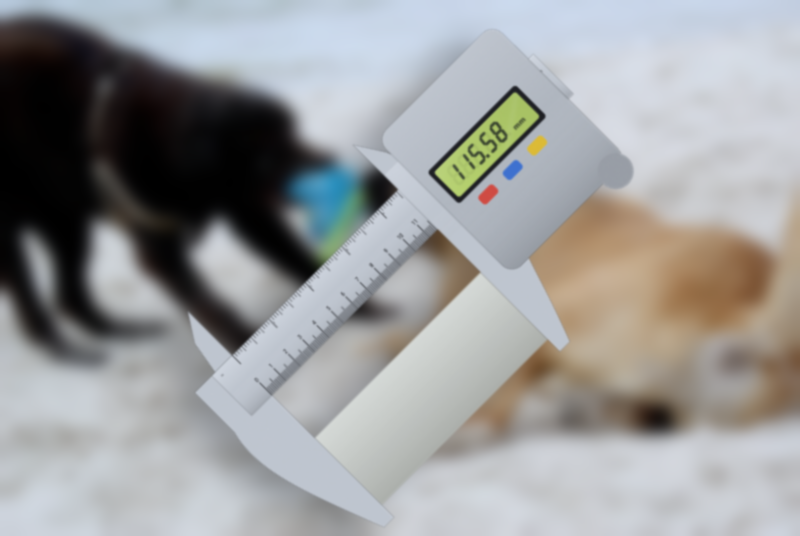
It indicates 115.58 mm
